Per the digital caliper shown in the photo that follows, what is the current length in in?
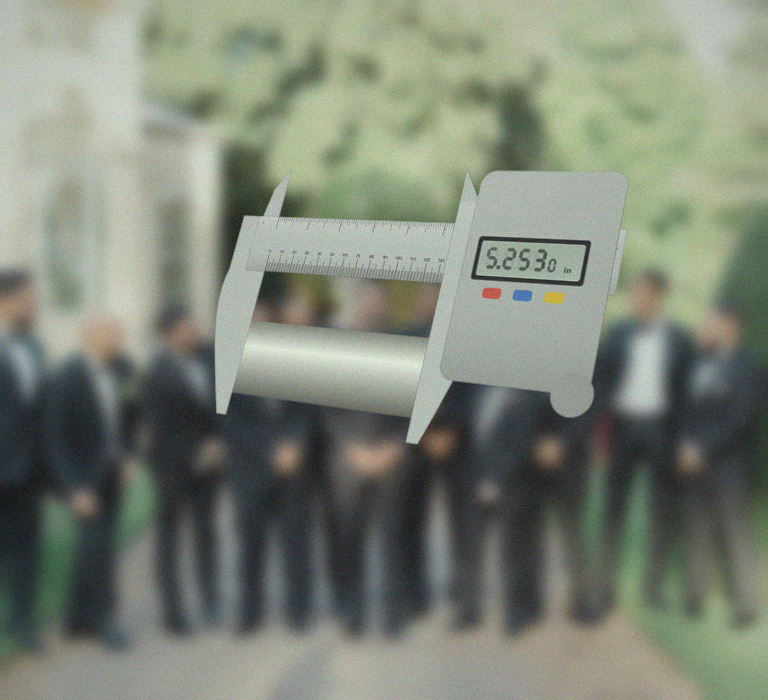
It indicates 5.2530 in
